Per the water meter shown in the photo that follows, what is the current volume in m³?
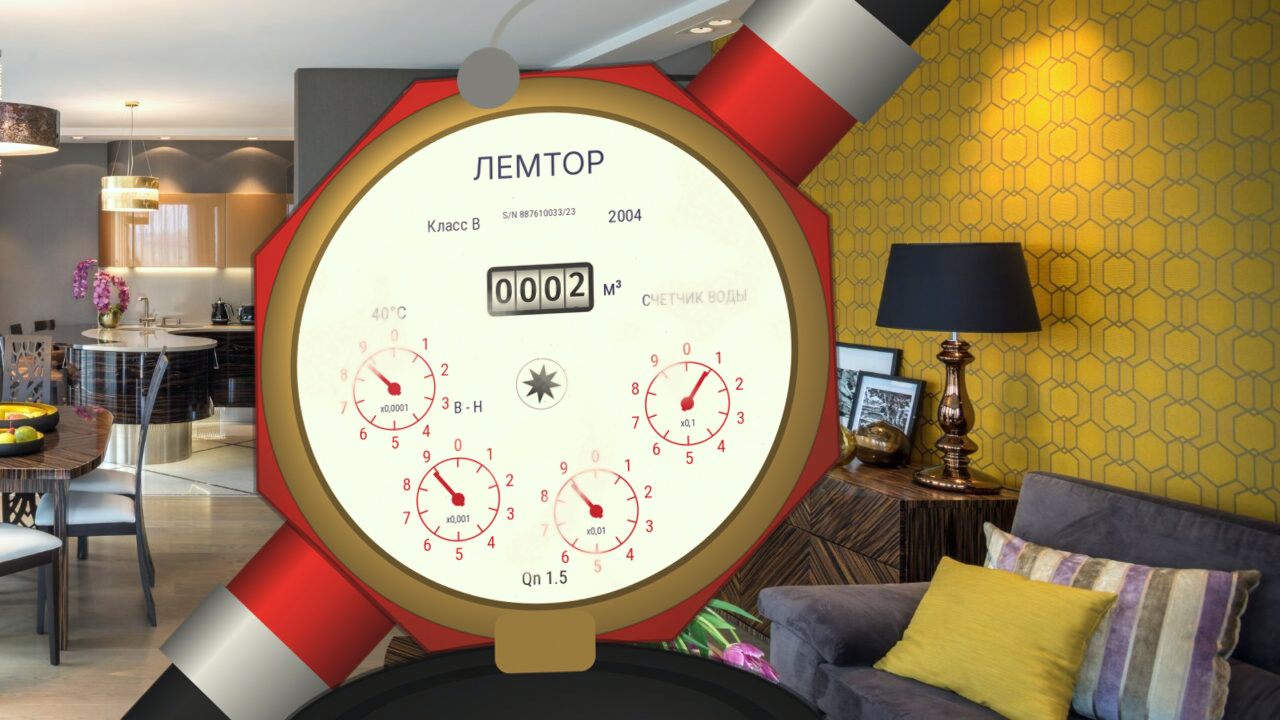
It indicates 2.0888 m³
